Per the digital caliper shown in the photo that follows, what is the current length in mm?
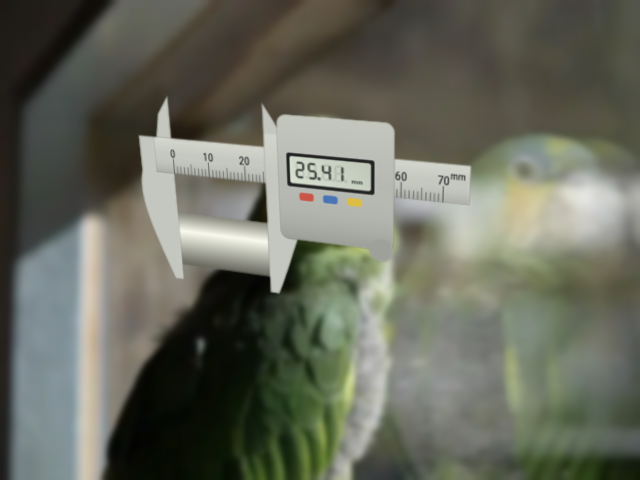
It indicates 25.41 mm
